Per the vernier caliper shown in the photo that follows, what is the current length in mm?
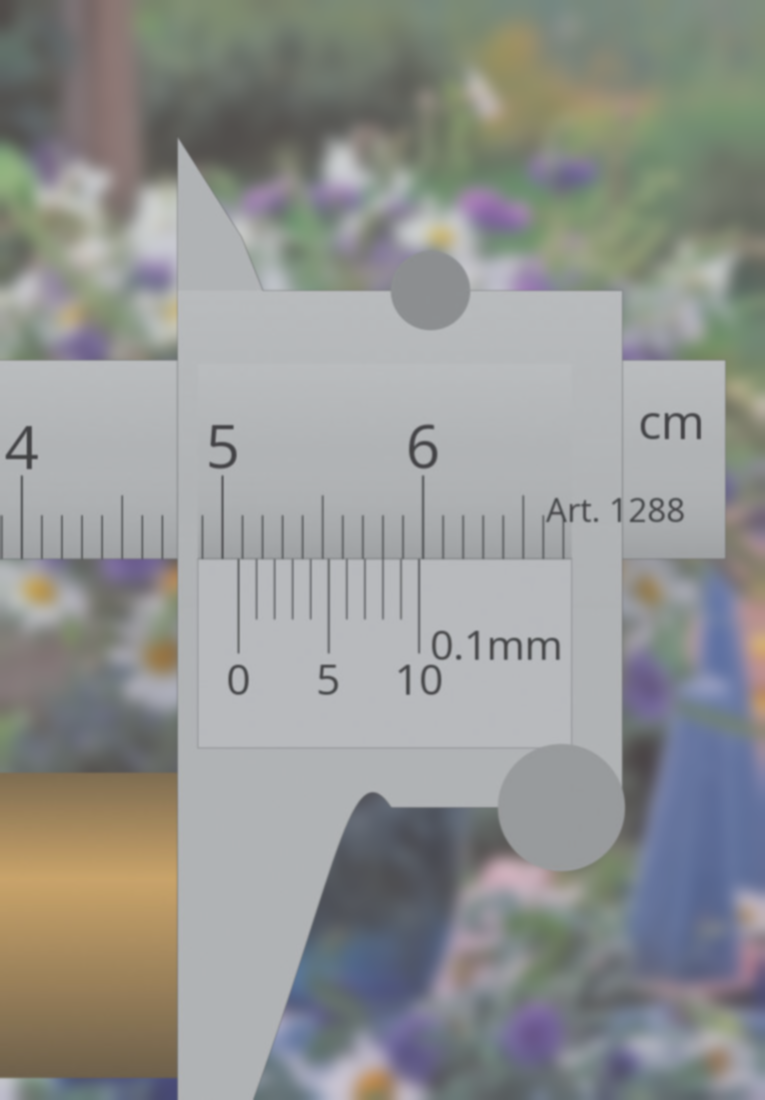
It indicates 50.8 mm
